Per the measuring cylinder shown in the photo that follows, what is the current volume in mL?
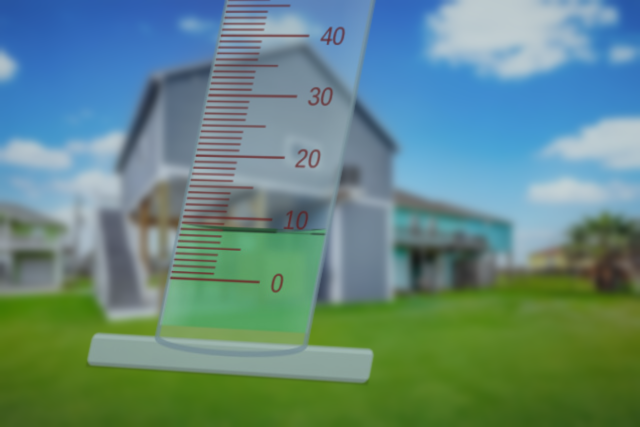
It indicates 8 mL
